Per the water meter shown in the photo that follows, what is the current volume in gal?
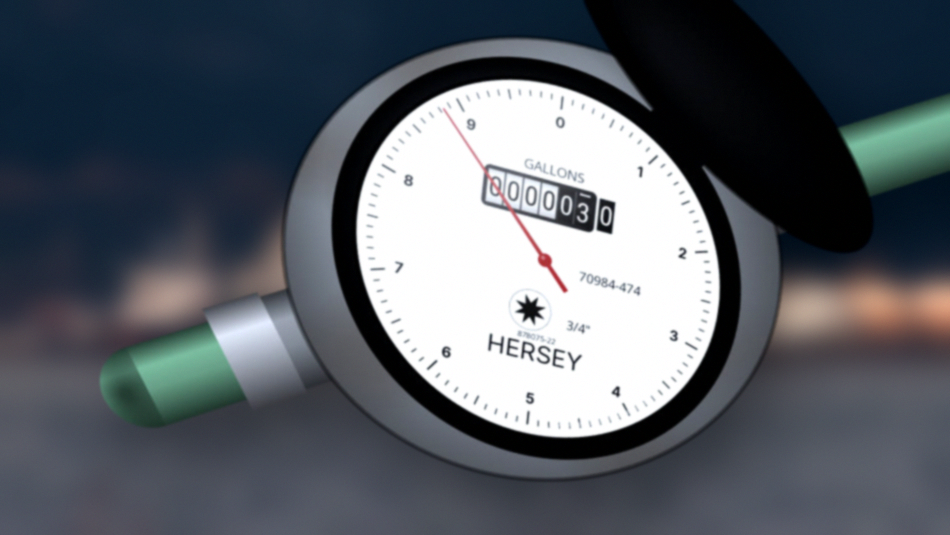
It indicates 28.8 gal
